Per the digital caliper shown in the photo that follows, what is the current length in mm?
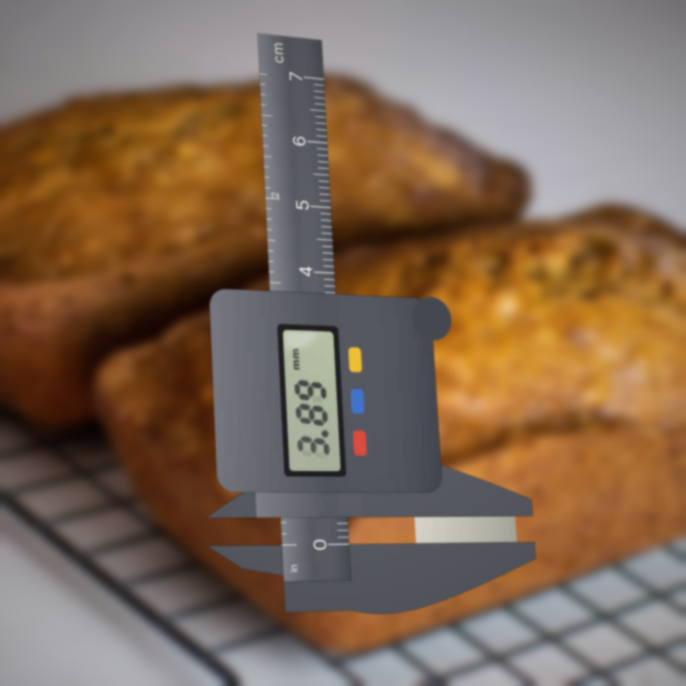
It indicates 3.89 mm
